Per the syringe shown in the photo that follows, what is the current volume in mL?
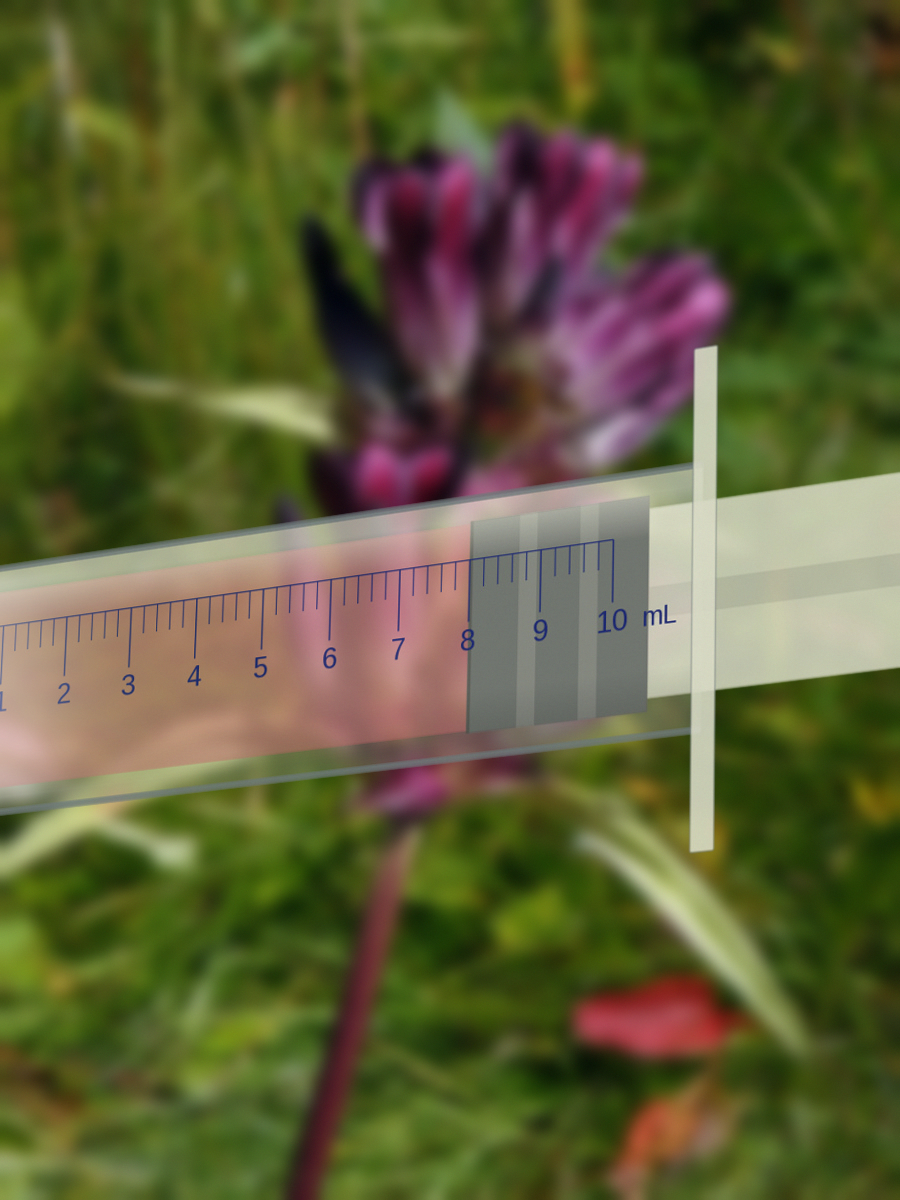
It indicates 8 mL
